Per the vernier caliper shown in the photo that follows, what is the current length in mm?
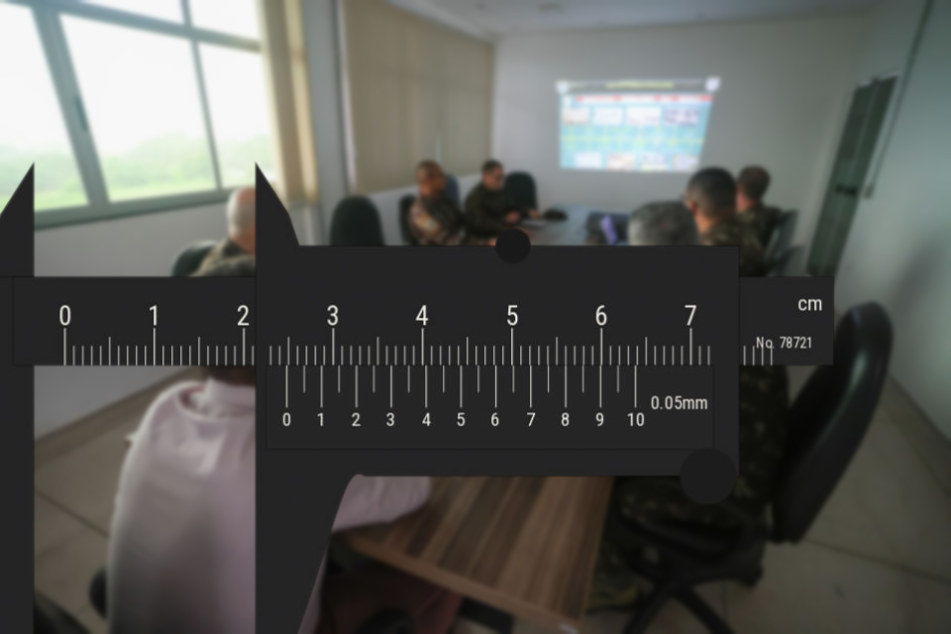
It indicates 24.8 mm
